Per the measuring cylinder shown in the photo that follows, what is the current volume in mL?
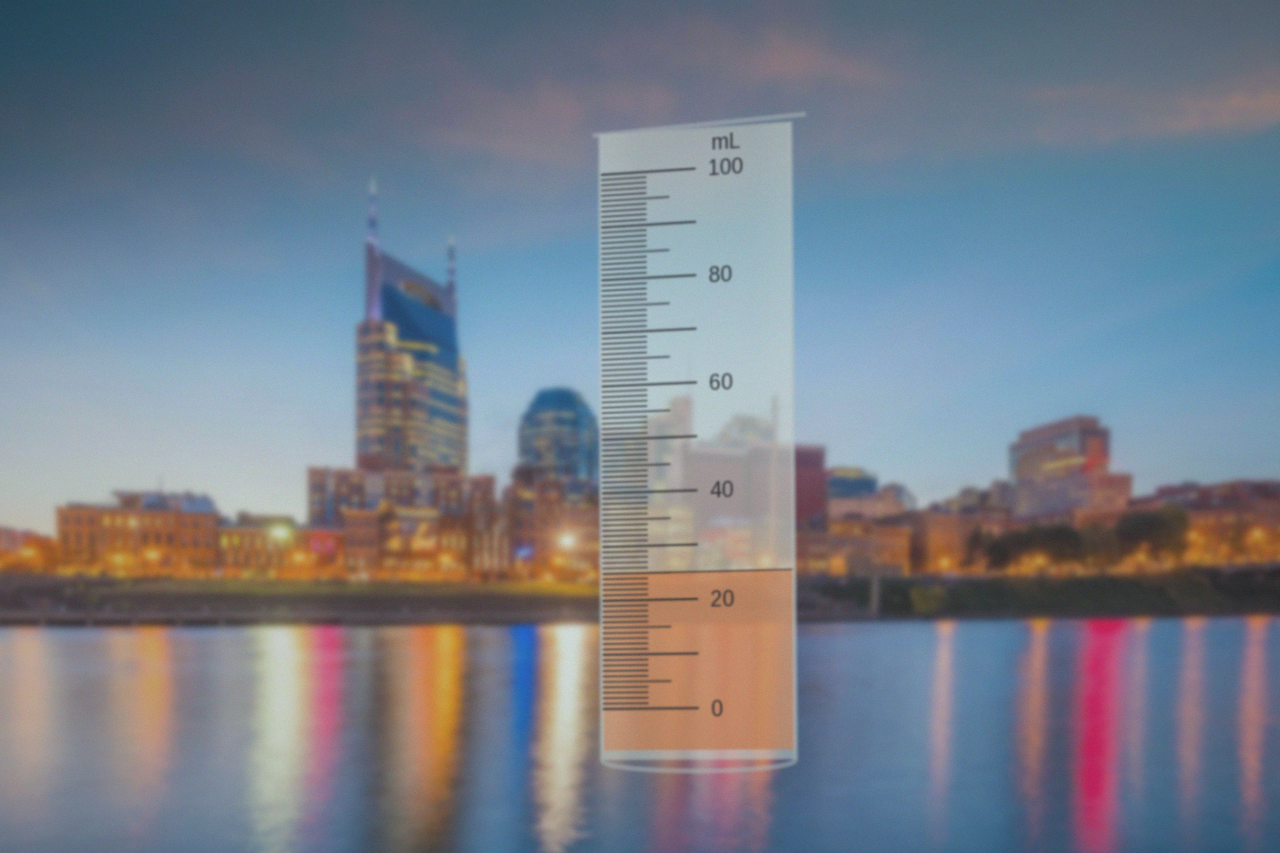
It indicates 25 mL
